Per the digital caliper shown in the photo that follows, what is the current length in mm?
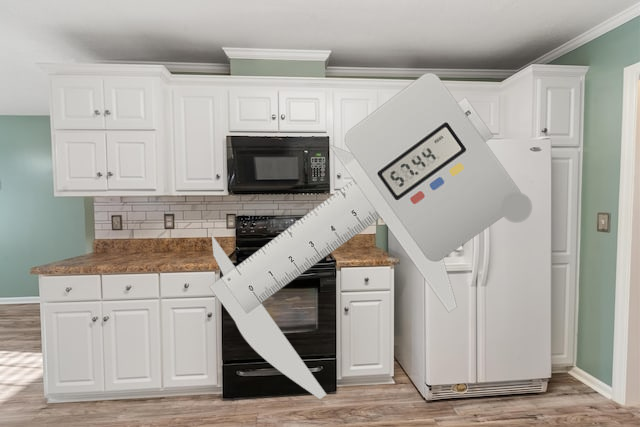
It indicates 57.44 mm
